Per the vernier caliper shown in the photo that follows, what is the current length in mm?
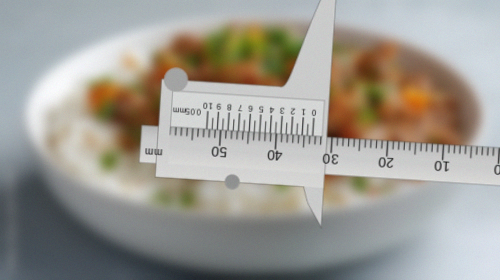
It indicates 33.5 mm
